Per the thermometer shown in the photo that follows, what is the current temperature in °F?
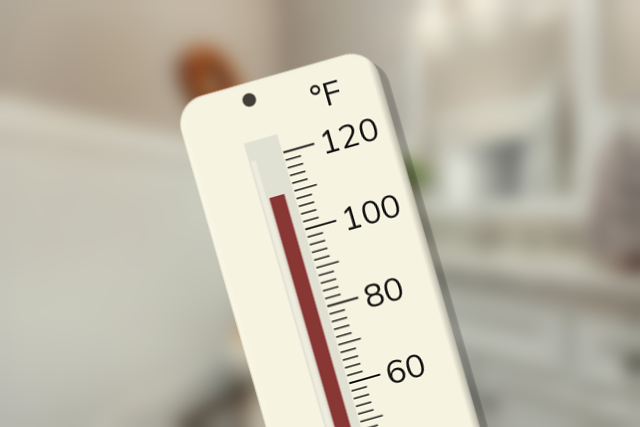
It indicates 110 °F
